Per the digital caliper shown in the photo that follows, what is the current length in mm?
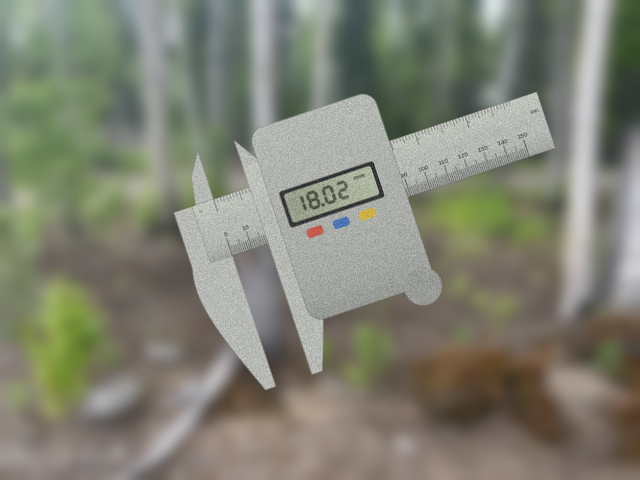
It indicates 18.02 mm
